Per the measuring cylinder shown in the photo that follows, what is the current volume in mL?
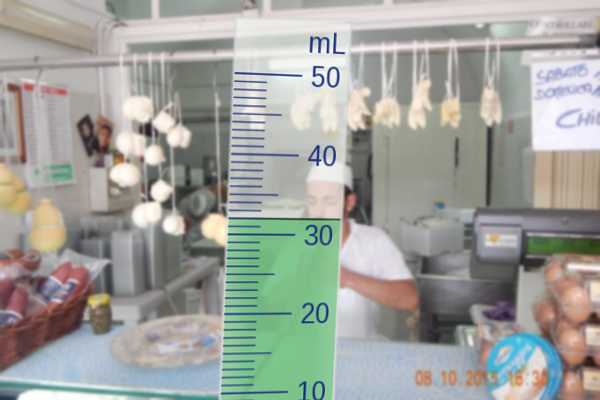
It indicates 32 mL
